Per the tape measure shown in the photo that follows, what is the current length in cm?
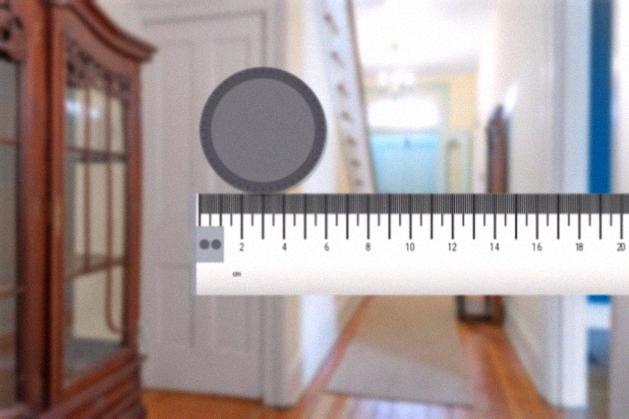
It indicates 6 cm
